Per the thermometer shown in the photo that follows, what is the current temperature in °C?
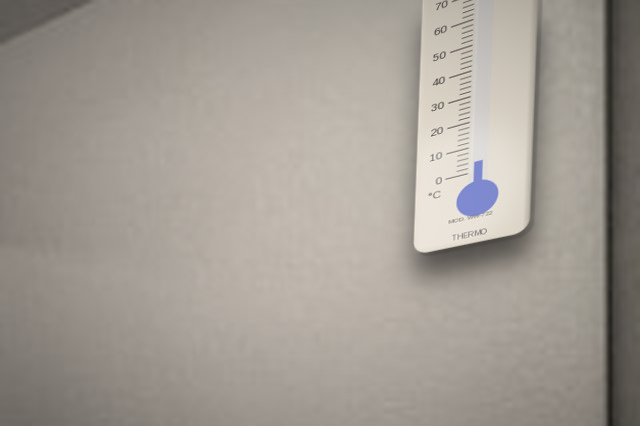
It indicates 4 °C
